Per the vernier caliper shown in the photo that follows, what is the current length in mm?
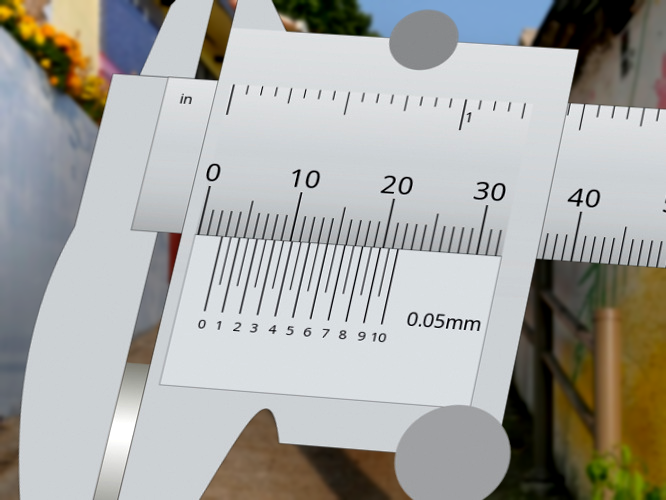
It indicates 2.6 mm
